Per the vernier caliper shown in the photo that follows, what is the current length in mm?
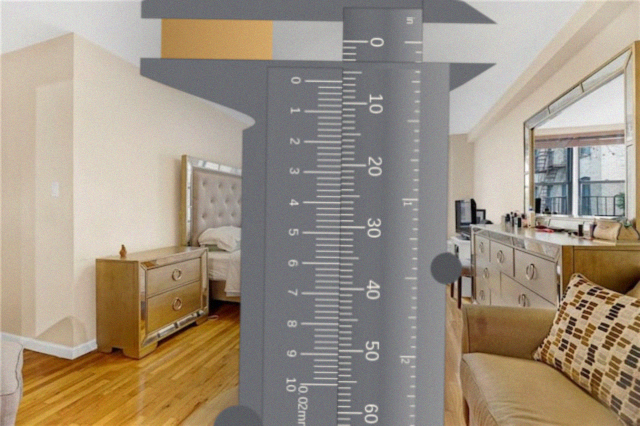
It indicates 6.5 mm
